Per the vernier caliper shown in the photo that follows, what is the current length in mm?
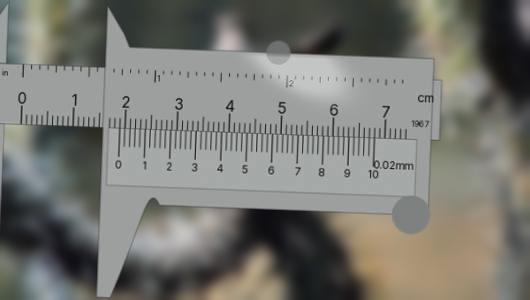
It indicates 19.0 mm
